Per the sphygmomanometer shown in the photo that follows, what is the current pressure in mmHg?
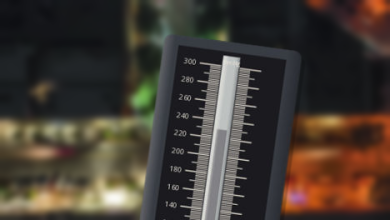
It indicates 230 mmHg
